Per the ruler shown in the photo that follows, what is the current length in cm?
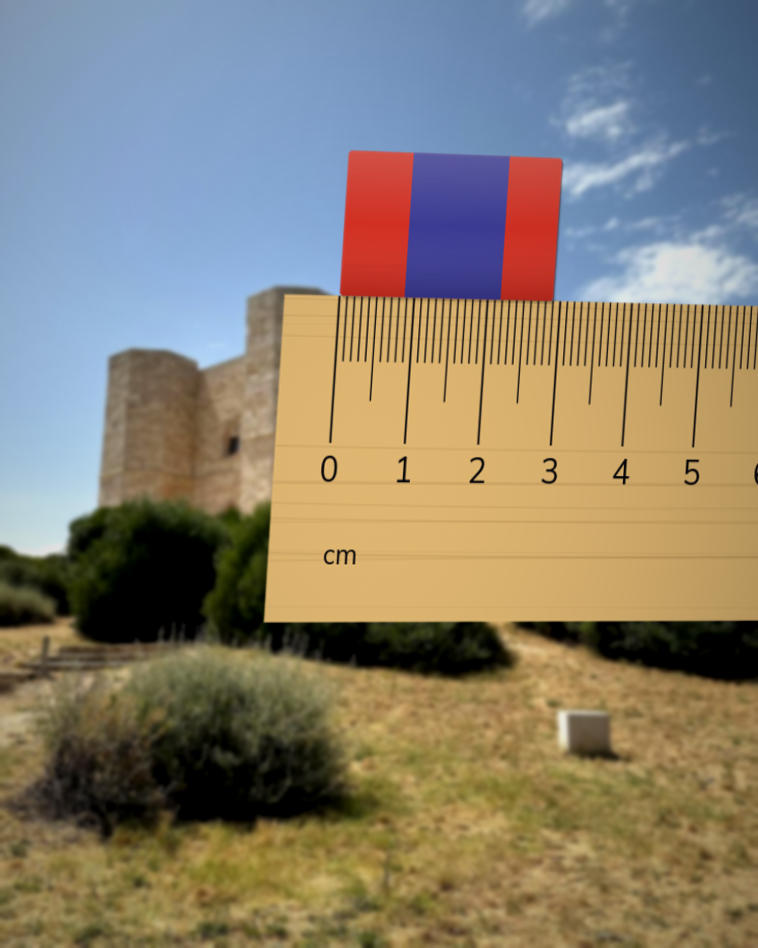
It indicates 2.9 cm
